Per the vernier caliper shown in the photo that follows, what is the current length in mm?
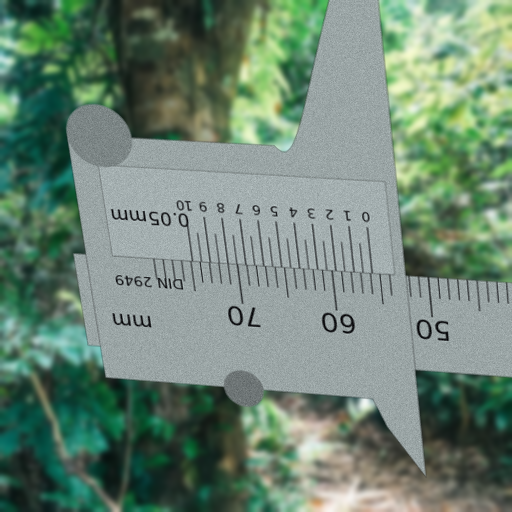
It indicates 55.8 mm
